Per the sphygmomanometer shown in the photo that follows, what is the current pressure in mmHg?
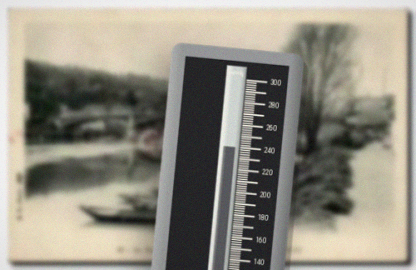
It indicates 240 mmHg
